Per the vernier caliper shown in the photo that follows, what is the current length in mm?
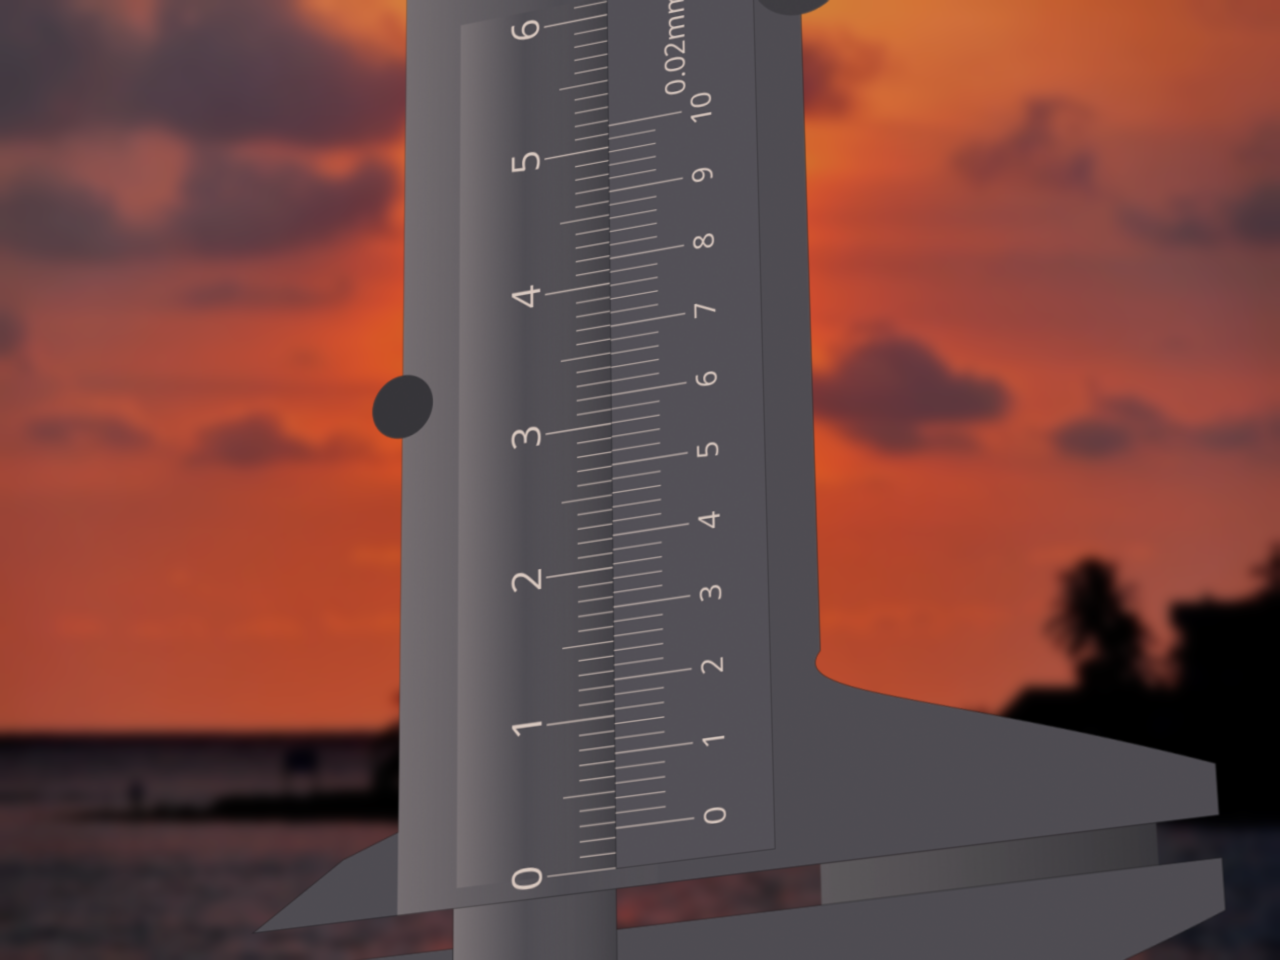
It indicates 2.6 mm
